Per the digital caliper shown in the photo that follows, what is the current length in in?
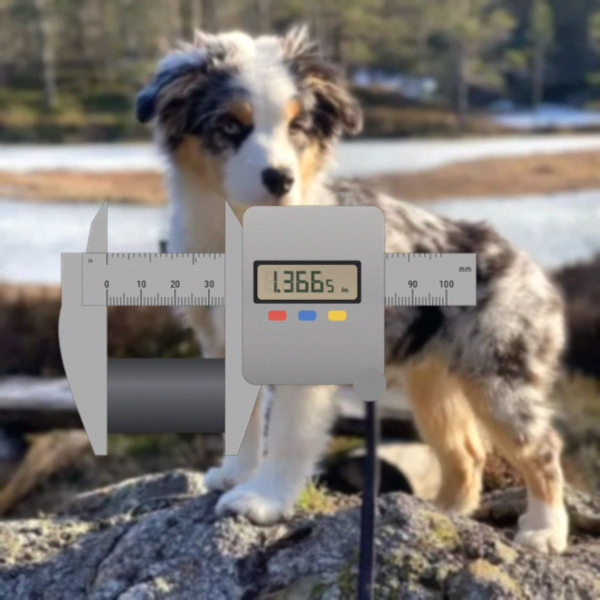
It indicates 1.3665 in
